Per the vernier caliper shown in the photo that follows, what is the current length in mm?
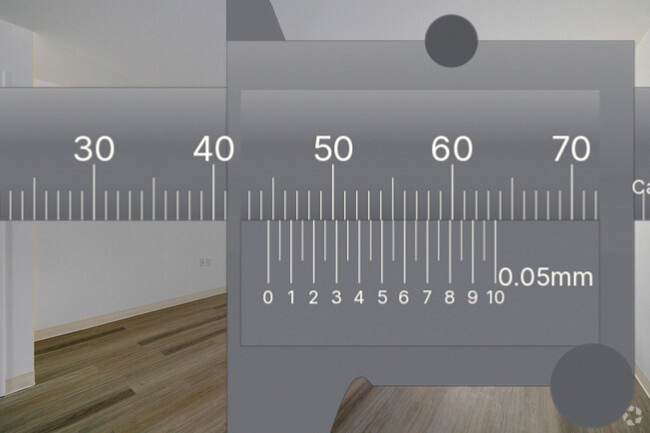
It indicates 44.6 mm
